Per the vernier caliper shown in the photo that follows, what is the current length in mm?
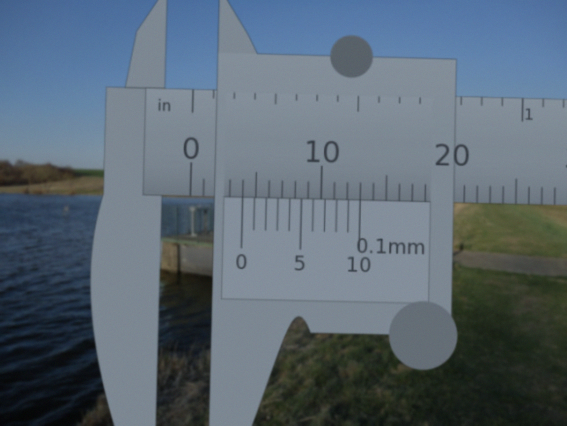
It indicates 4.0 mm
